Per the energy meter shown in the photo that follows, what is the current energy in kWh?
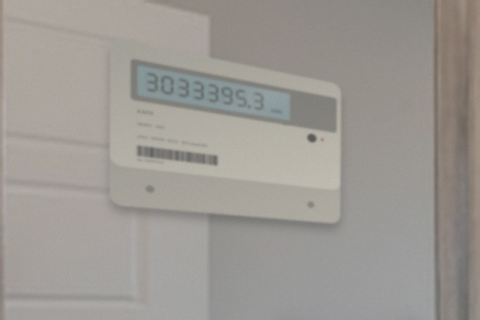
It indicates 3033395.3 kWh
